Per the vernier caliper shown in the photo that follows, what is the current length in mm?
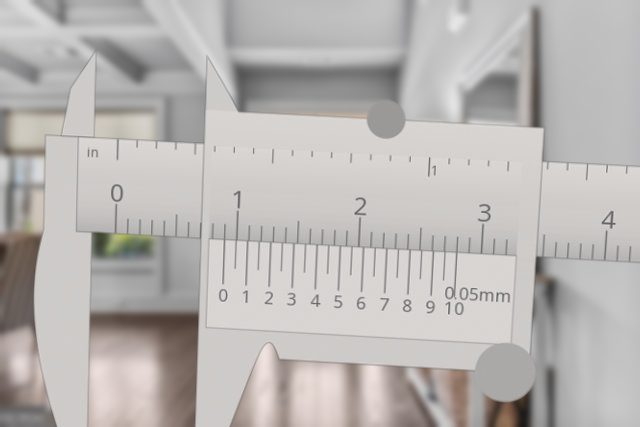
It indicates 9.0 mm
